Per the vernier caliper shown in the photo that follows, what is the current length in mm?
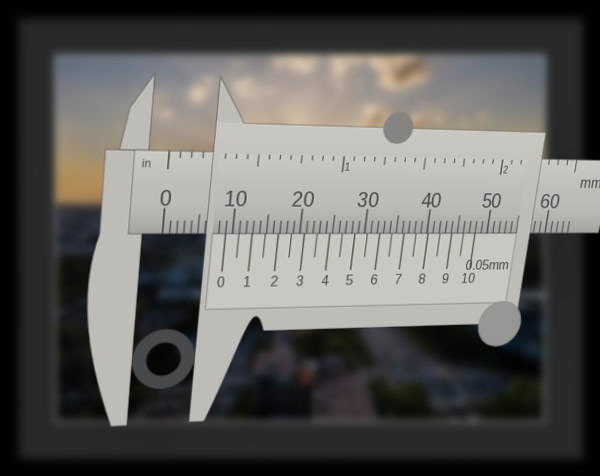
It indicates 9.0 mm
